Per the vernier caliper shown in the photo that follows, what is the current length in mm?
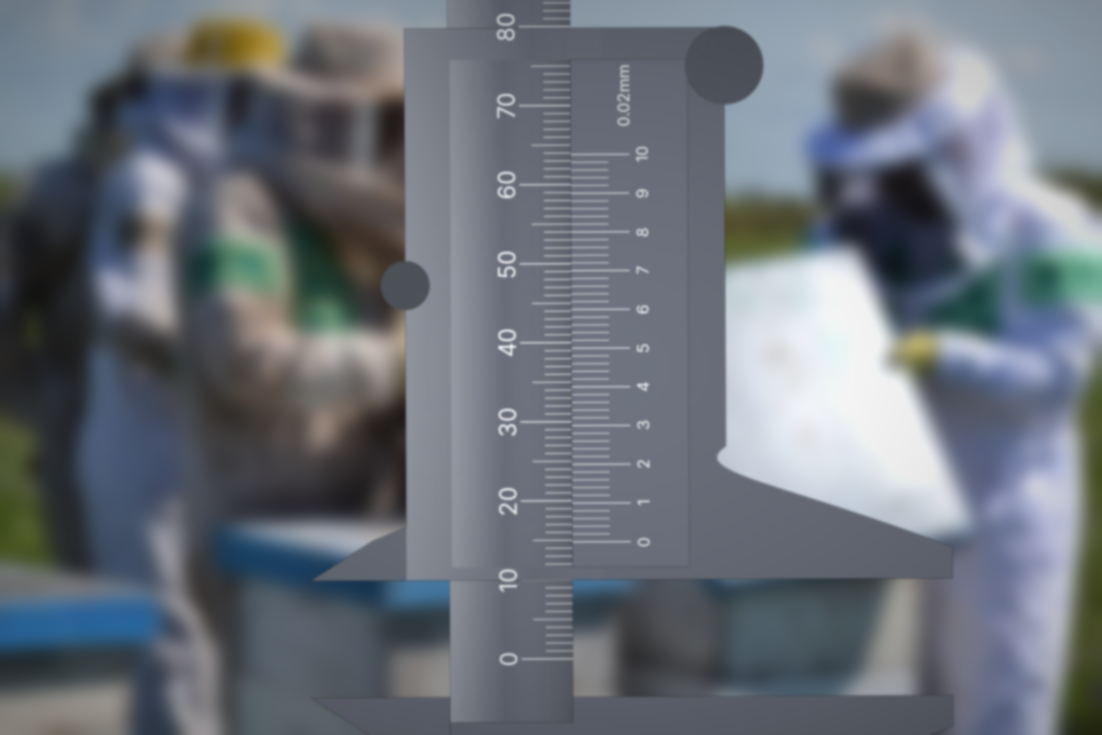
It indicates 14.8 mm
